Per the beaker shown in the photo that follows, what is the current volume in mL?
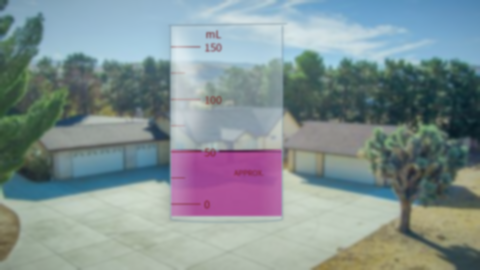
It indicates 50 mL
